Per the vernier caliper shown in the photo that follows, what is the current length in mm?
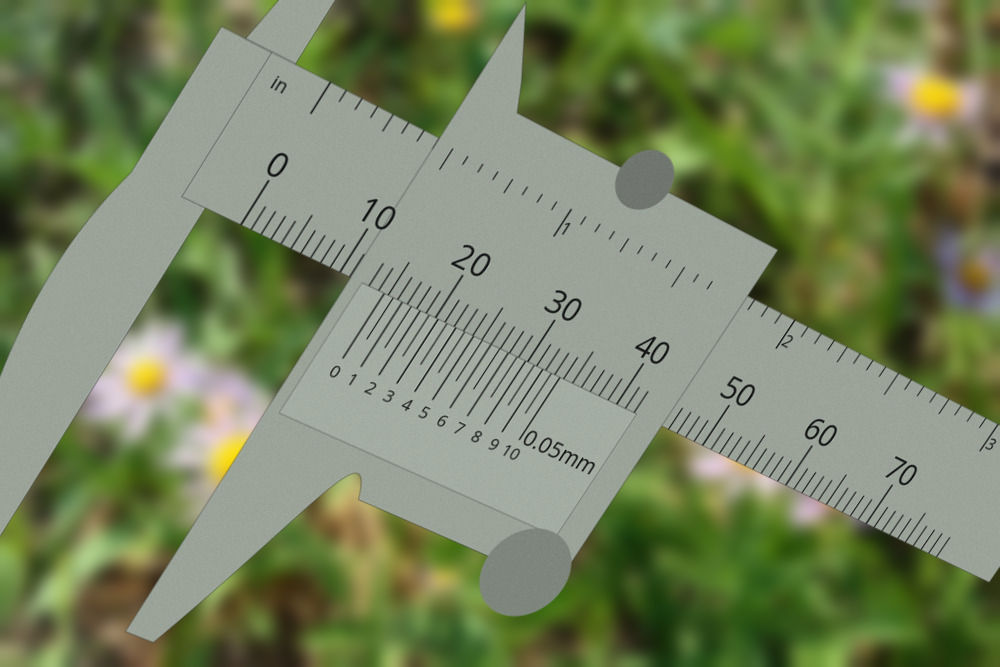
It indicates 14.6 mm
